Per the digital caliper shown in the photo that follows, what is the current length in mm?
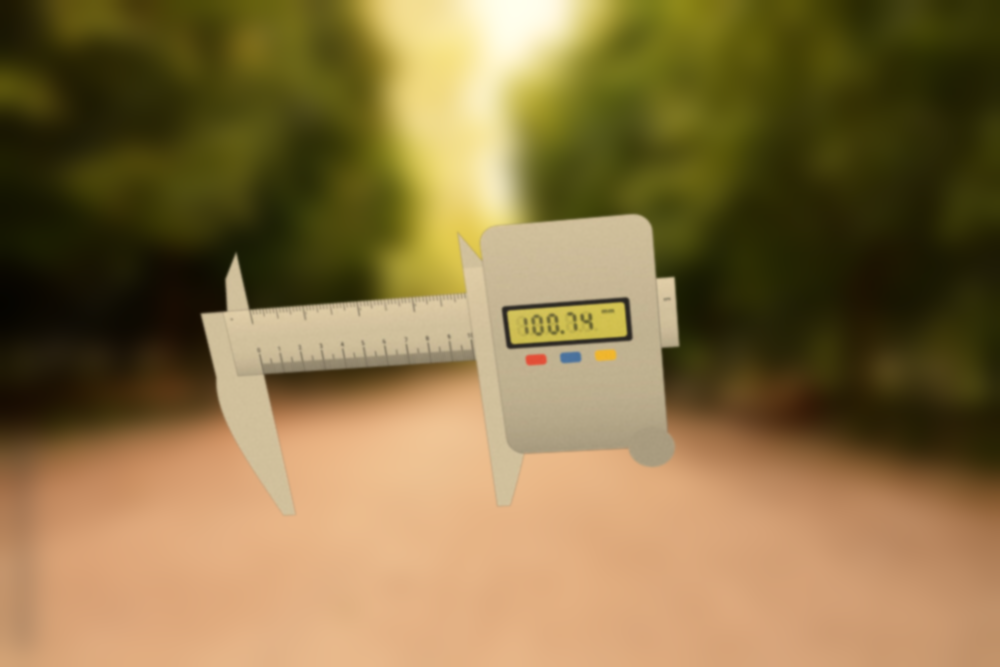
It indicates 100.74 mm
